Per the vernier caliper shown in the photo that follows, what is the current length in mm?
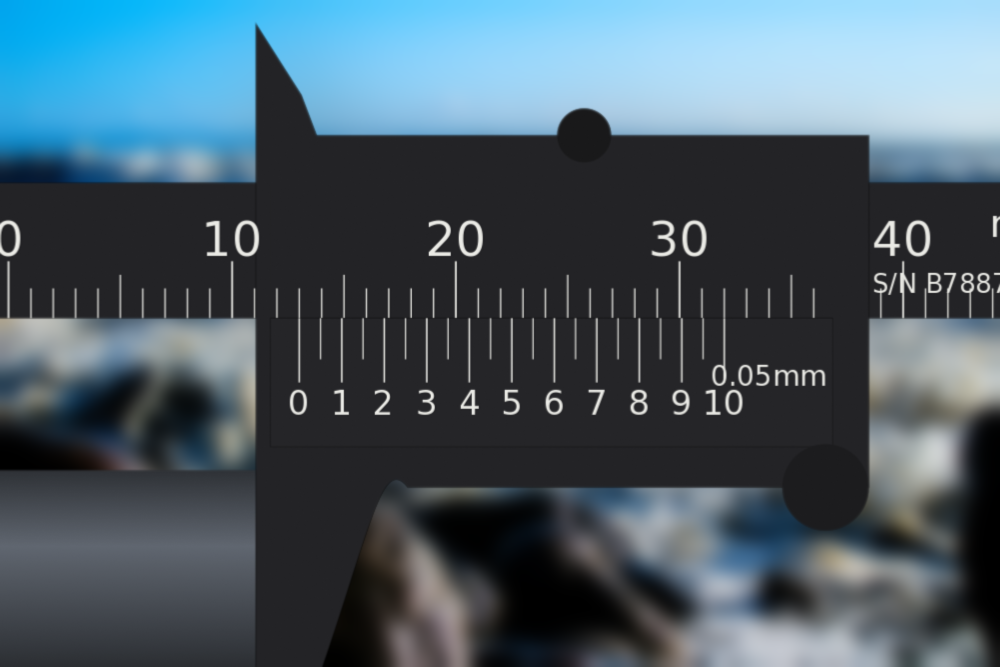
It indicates 13.0 mm
